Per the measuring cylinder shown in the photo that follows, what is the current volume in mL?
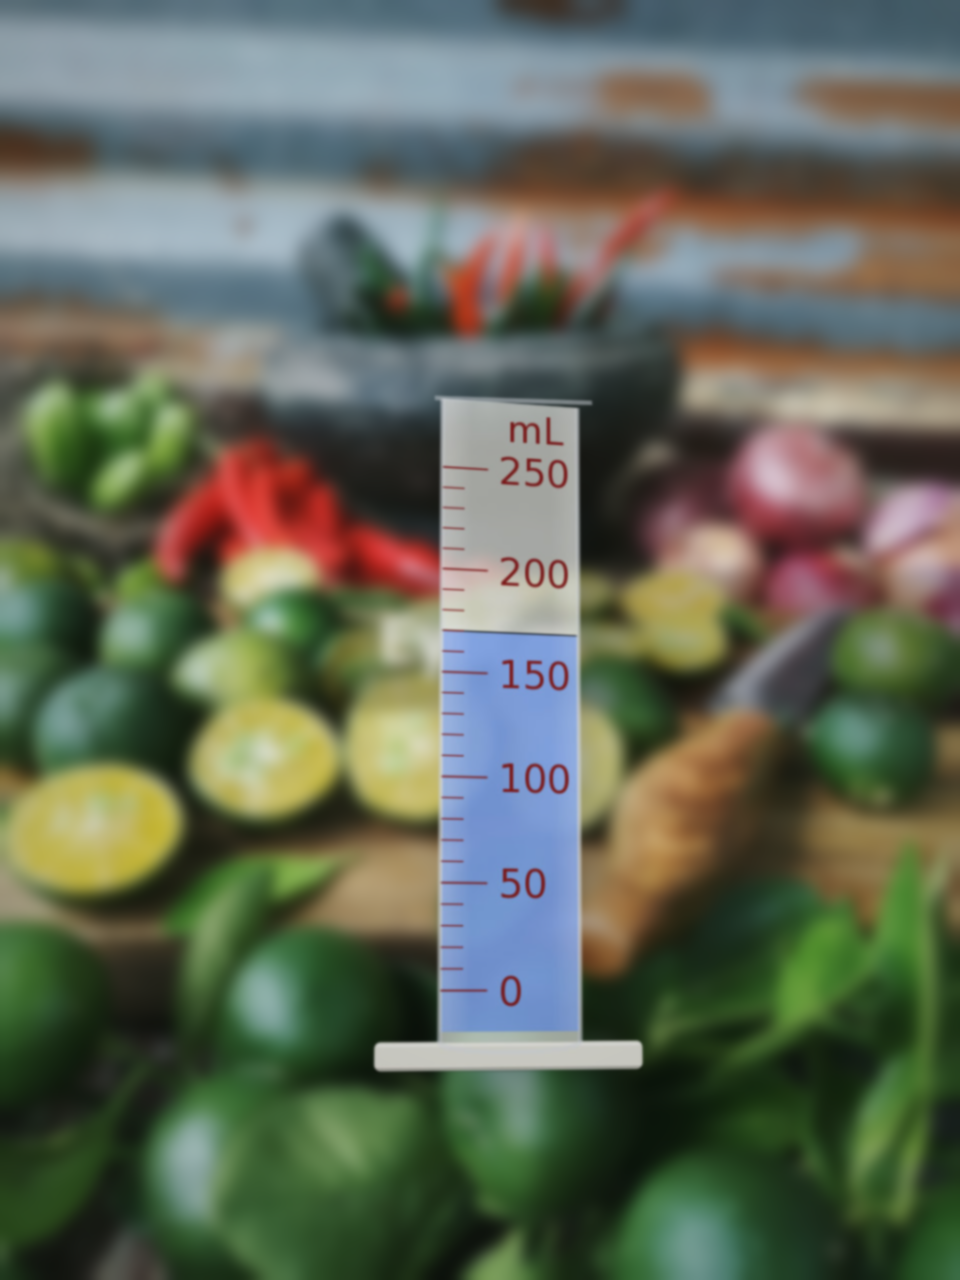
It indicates 170 mL
